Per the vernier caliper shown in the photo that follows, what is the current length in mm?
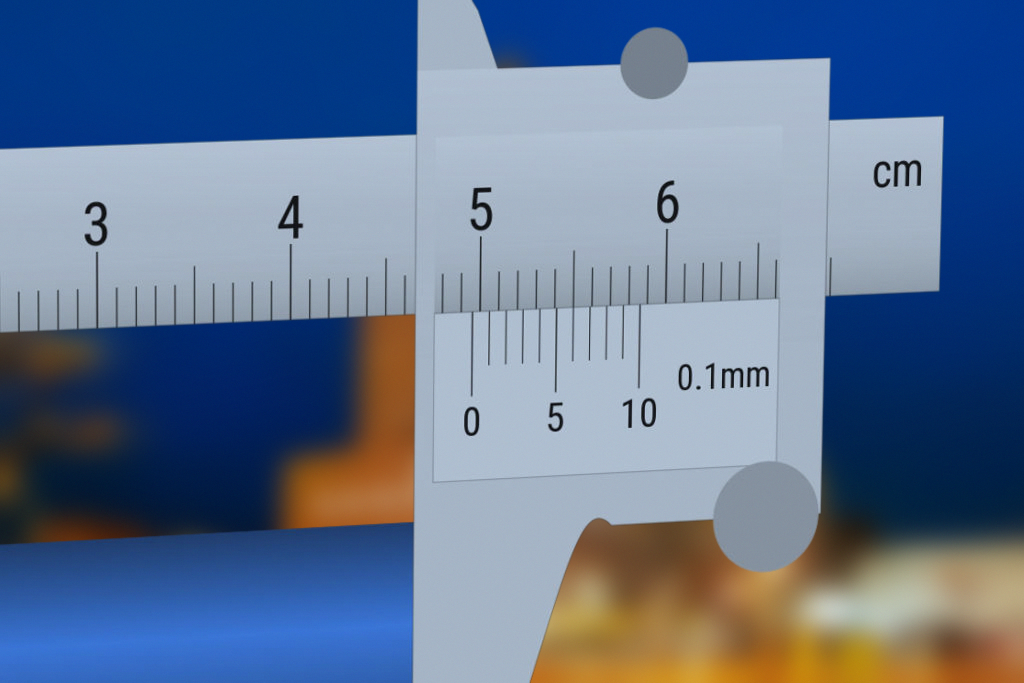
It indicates 49.6 mm
